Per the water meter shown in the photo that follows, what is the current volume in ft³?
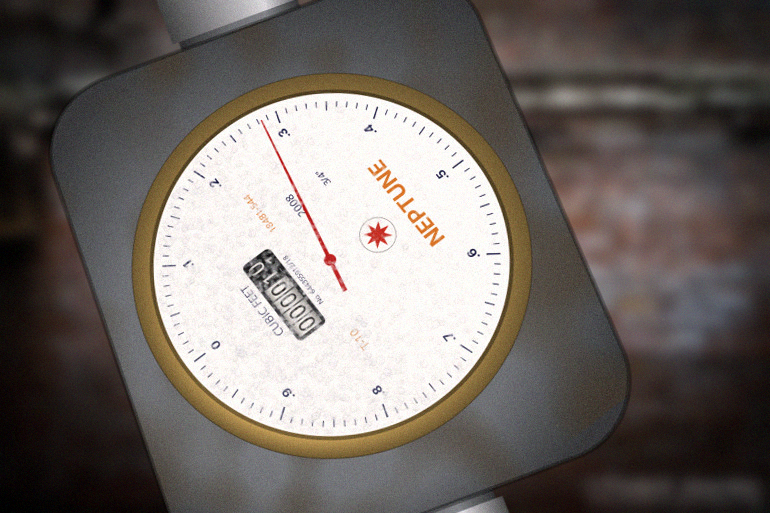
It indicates 10.28 ft³
